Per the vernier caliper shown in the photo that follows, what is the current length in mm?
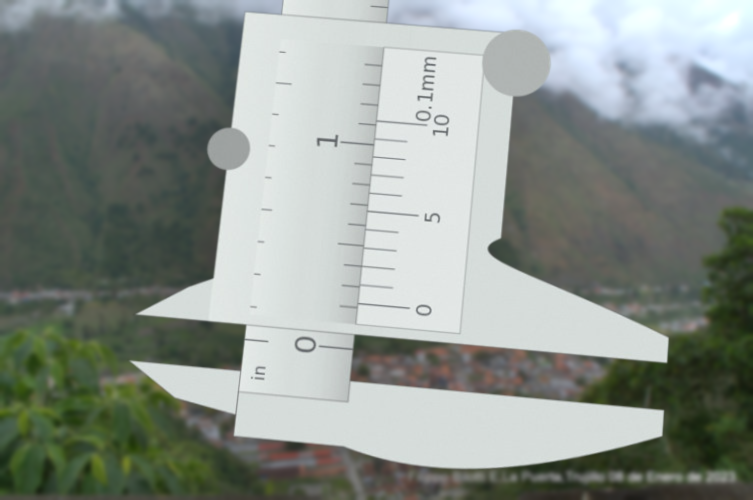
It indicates 2.2 mm
